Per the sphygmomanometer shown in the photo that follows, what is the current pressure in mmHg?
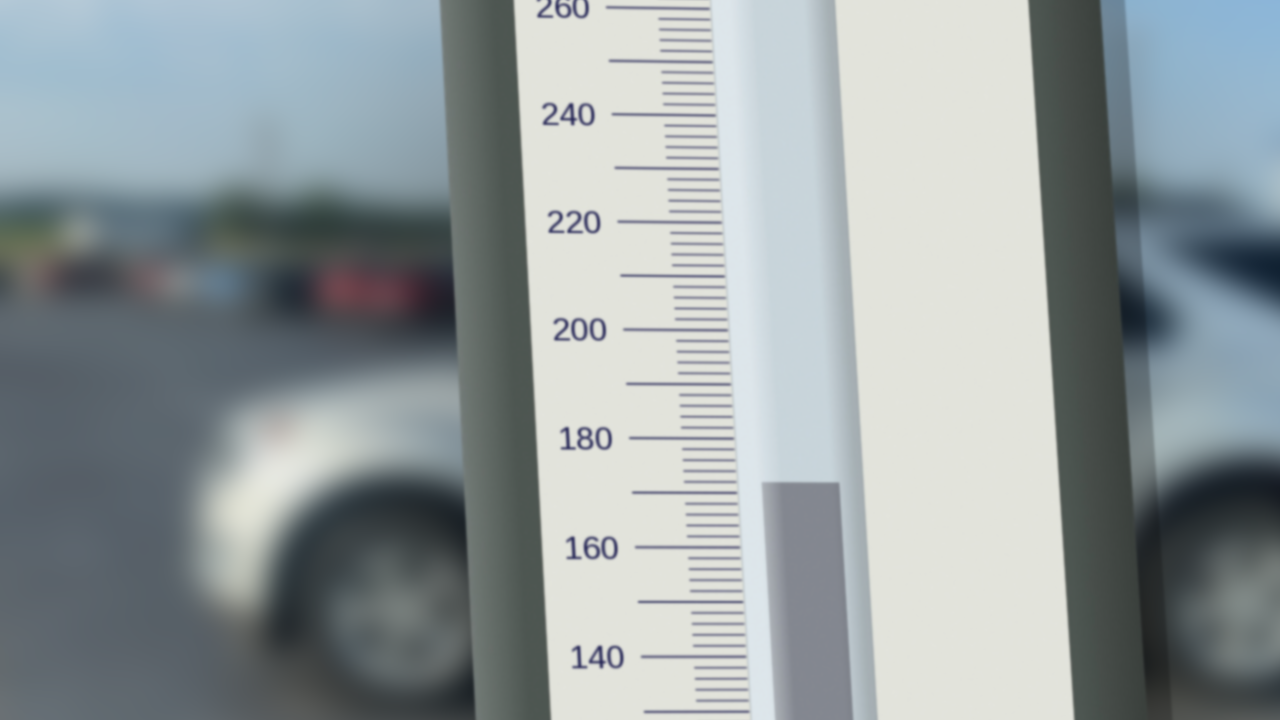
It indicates 172 mmHg
